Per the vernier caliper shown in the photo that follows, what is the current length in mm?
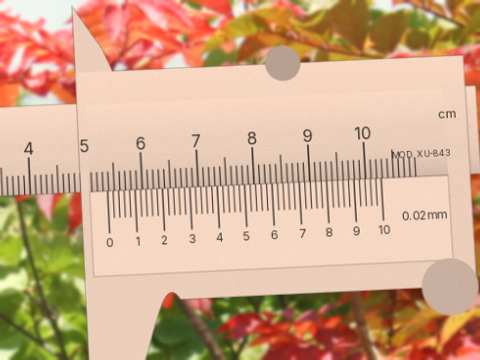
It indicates 53.8 mm
